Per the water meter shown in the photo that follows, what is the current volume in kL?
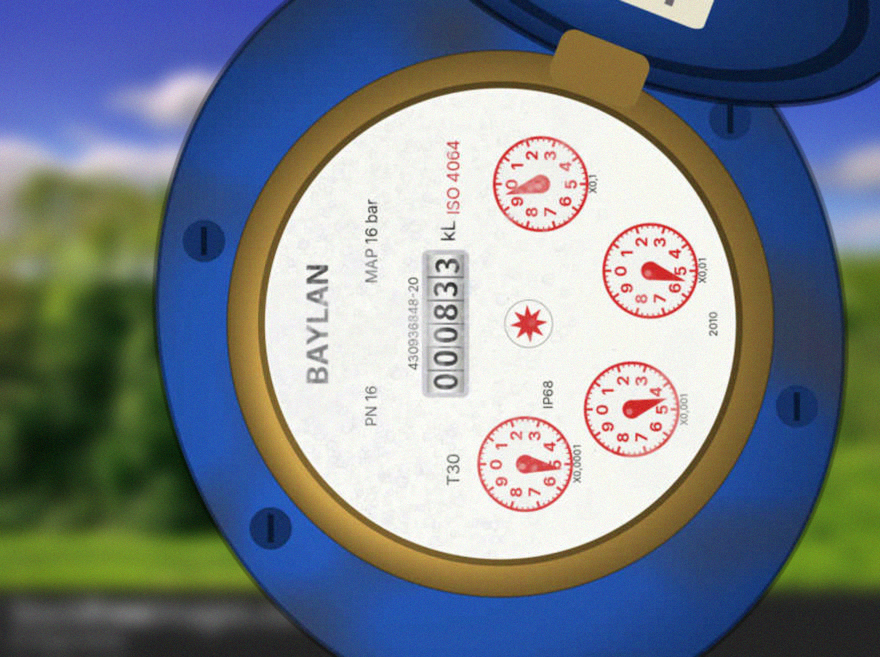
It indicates 832.9545 kL
